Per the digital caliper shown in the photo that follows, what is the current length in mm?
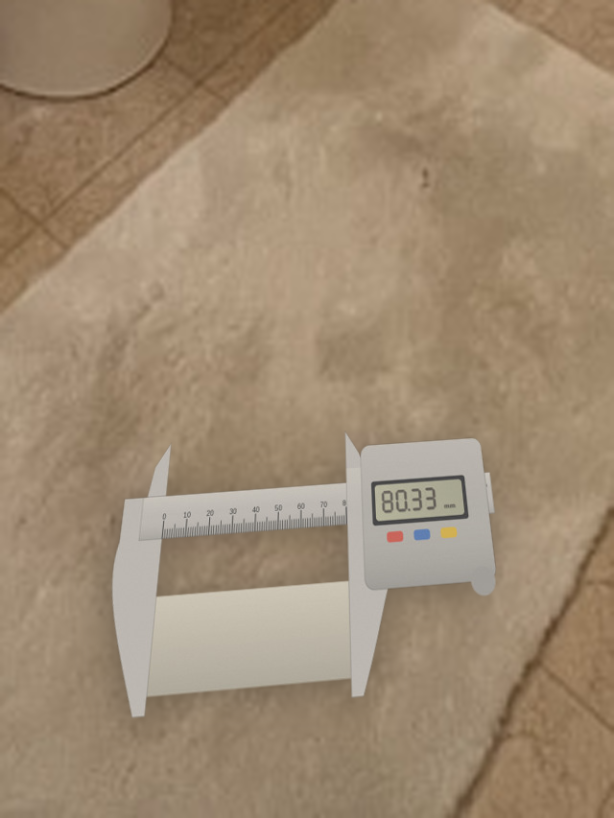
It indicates 80.33 mm
